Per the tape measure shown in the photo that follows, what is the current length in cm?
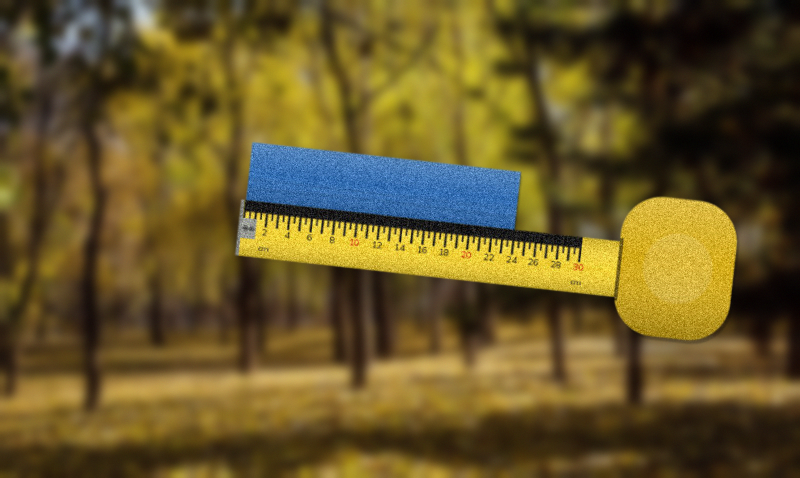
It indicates 24 cm
